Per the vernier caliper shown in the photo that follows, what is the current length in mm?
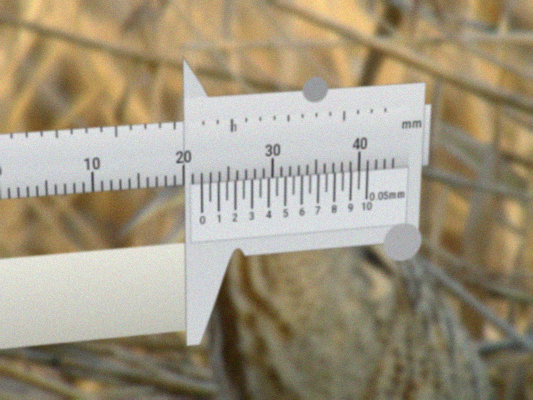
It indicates 22.0 mm
